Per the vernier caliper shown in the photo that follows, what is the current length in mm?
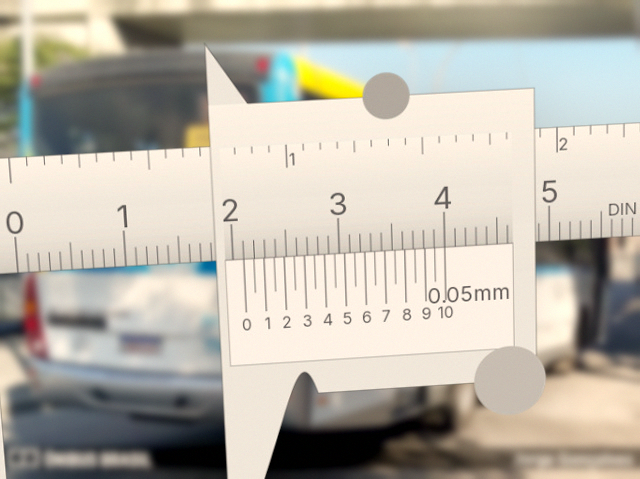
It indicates 21.0 mm
